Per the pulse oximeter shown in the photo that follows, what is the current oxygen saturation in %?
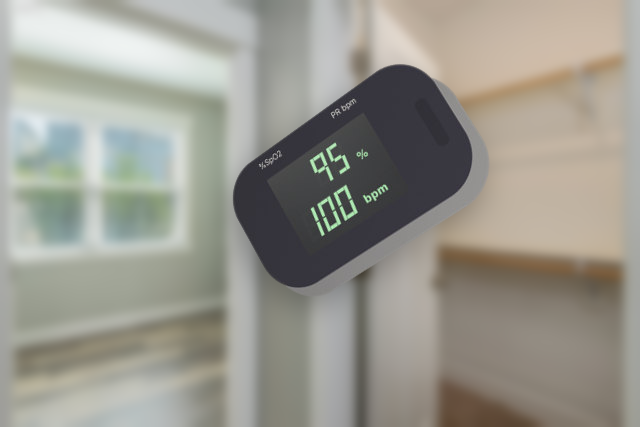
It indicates 95 %
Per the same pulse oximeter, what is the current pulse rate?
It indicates 100 bpm
